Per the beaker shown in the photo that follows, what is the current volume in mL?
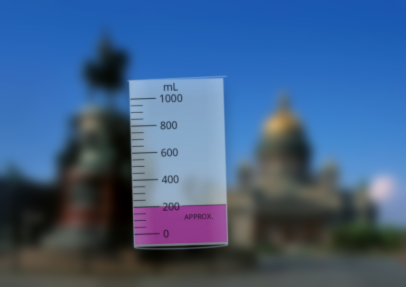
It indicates 200 mL
